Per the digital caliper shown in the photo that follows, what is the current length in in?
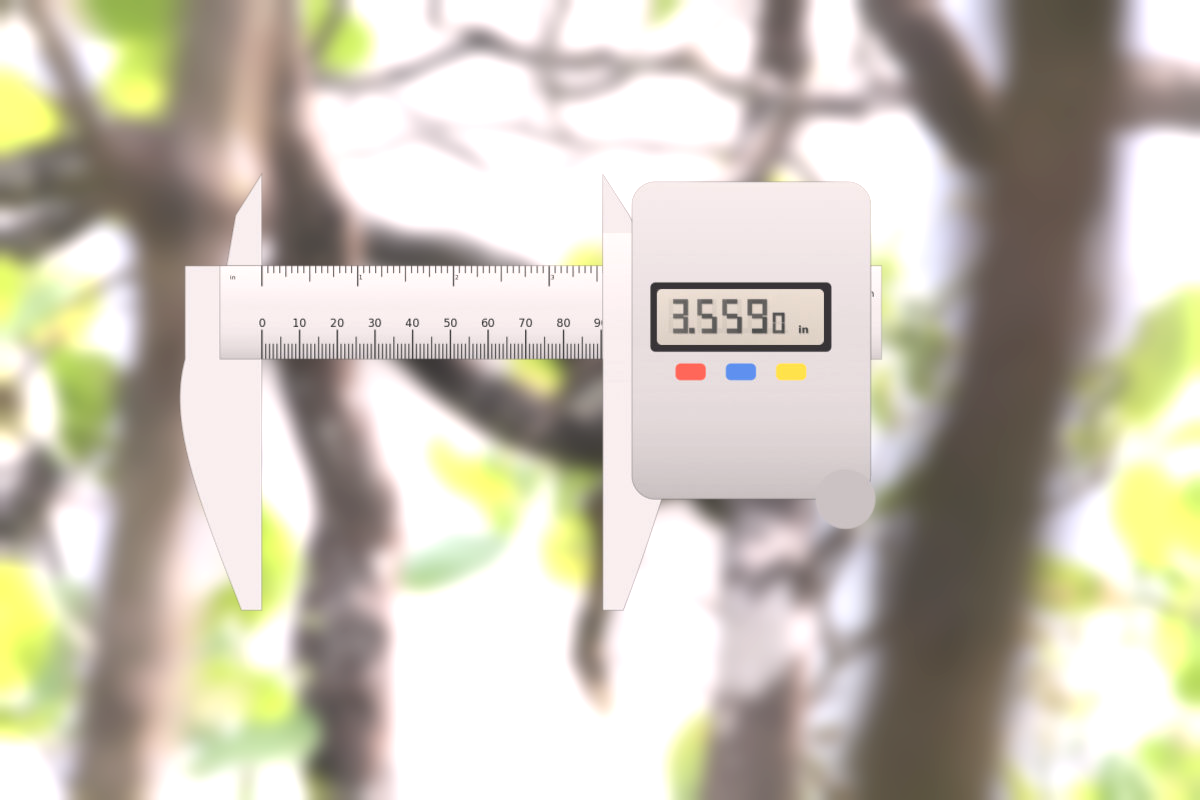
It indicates 3.5590 in
